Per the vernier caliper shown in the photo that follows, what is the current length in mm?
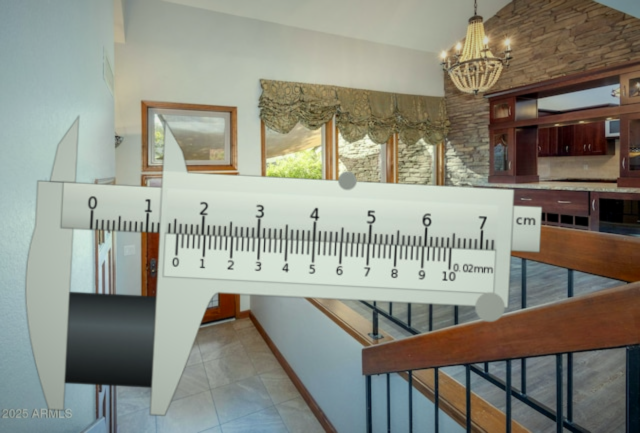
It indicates 15.5 mm
